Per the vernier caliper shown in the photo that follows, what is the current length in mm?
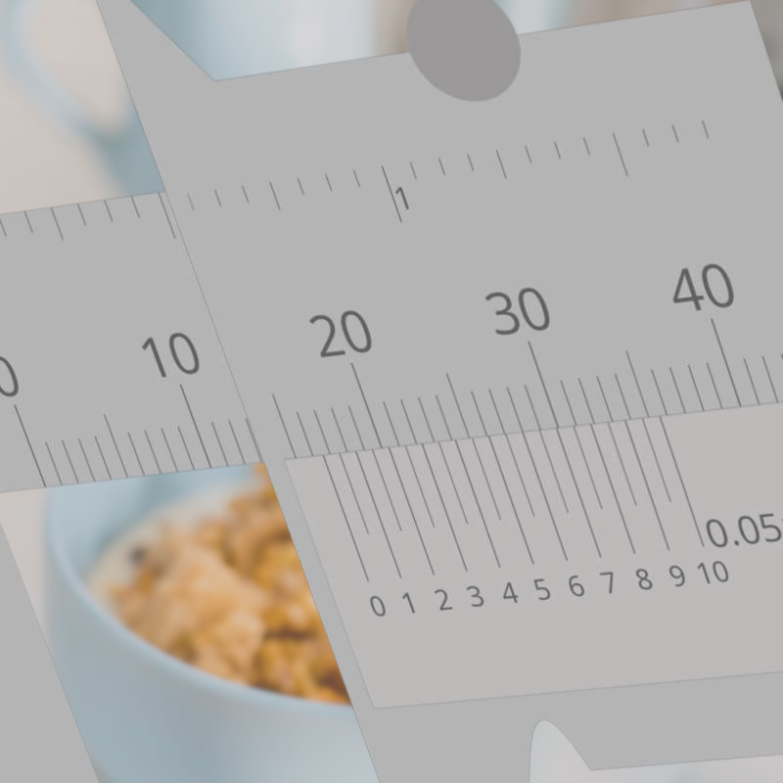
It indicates 16.6 mm
